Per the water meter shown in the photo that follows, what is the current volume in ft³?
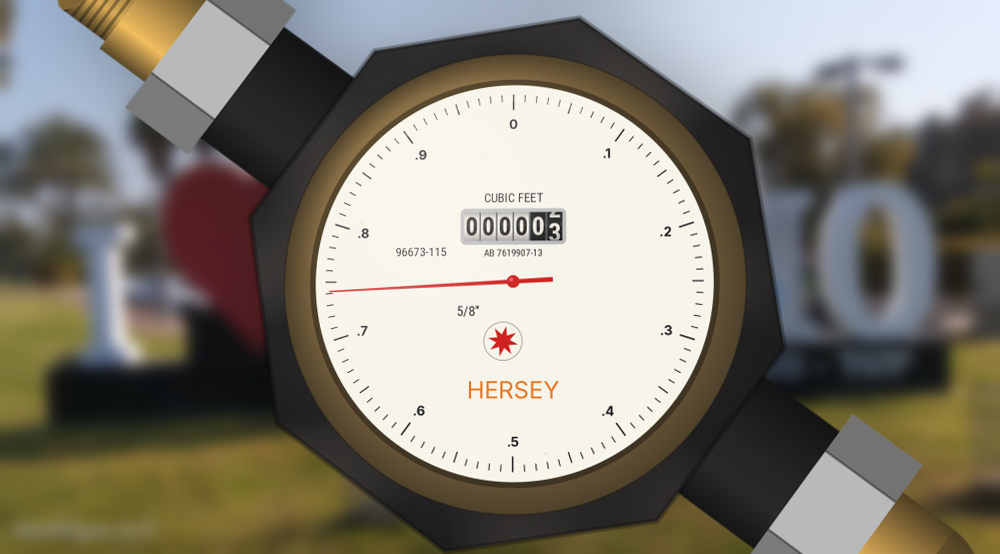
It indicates 2.74 ft³
